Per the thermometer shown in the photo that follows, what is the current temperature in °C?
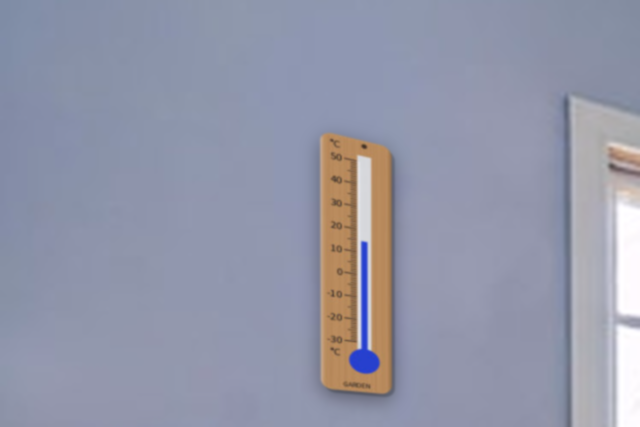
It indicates 15 °C
